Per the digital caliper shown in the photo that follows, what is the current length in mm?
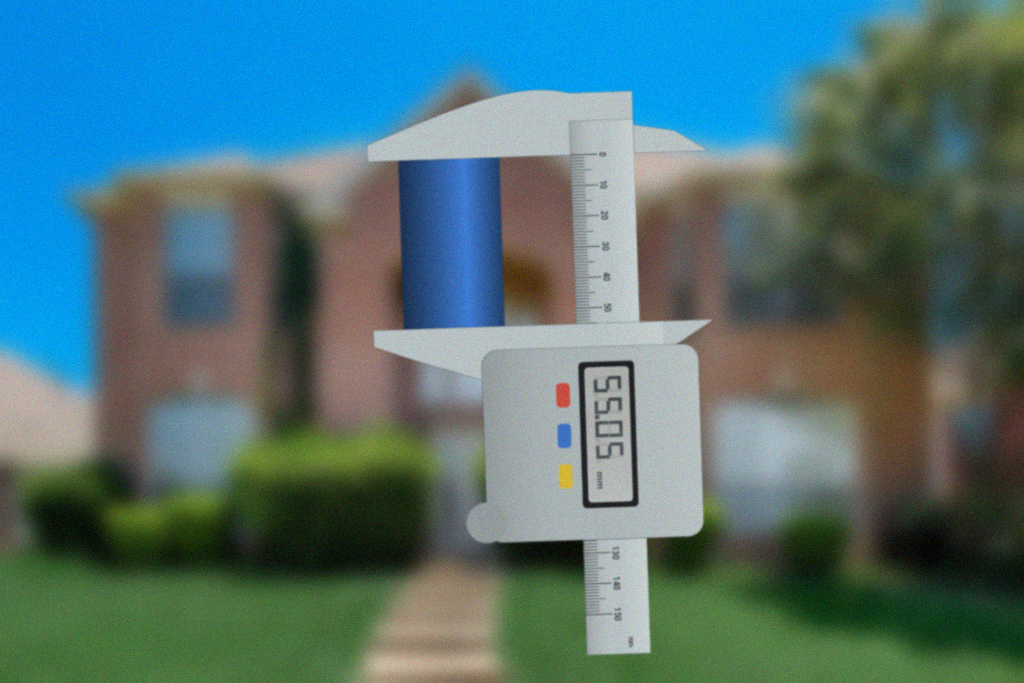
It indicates 55.05 mm
